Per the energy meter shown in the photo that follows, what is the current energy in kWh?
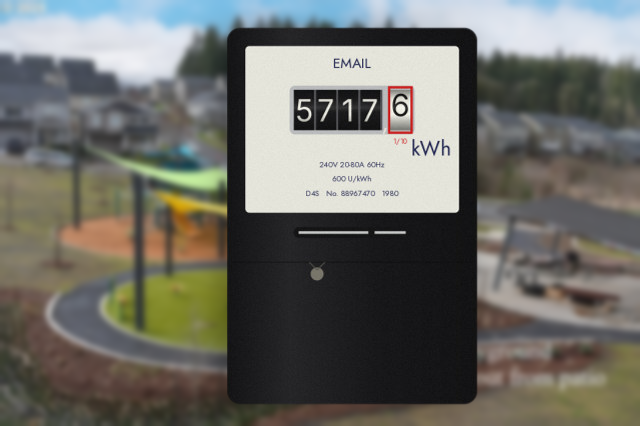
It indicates 5717.6 kWh
